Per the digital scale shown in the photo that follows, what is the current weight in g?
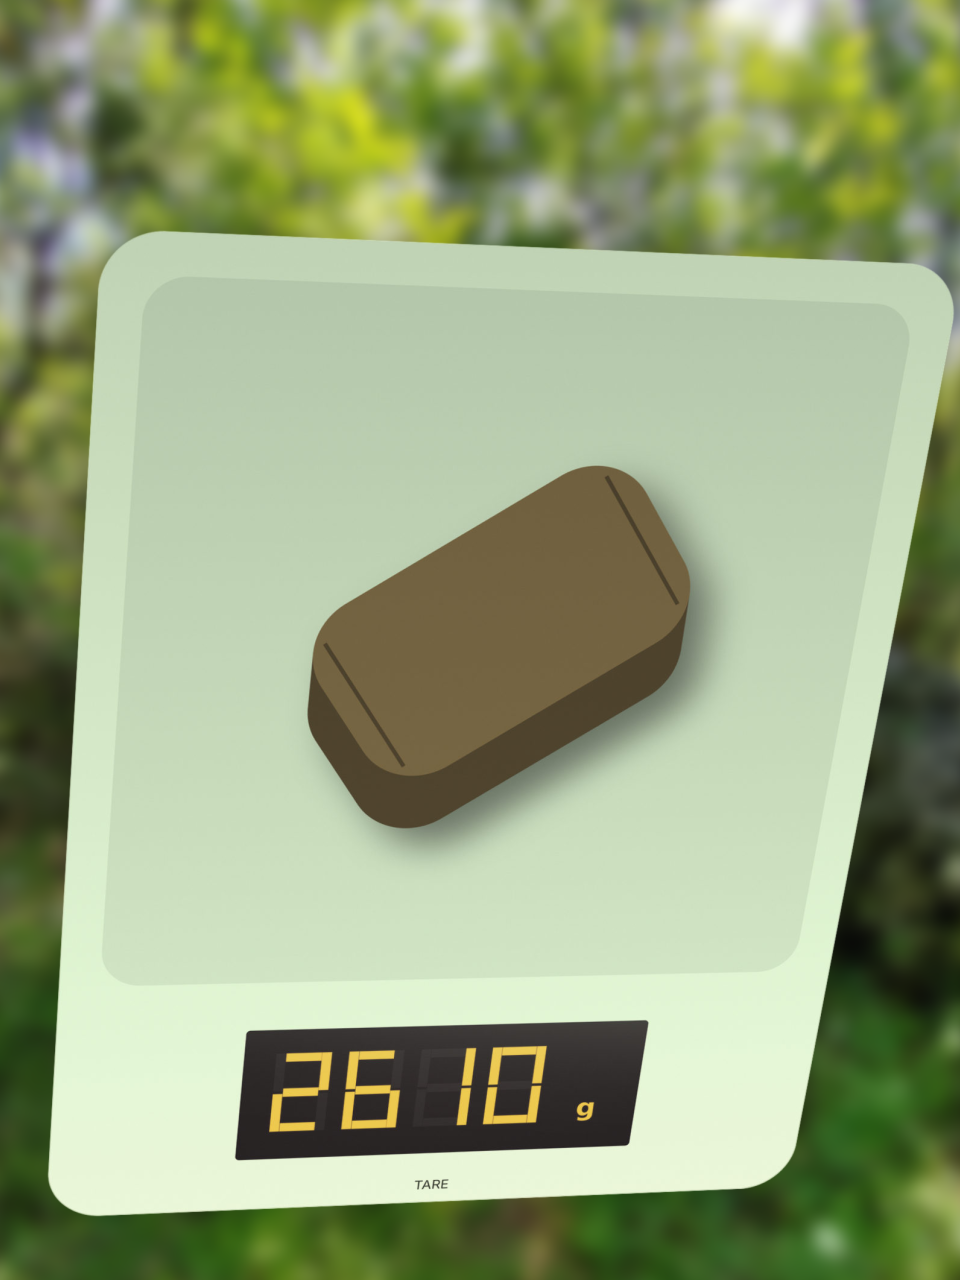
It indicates 2610 g
